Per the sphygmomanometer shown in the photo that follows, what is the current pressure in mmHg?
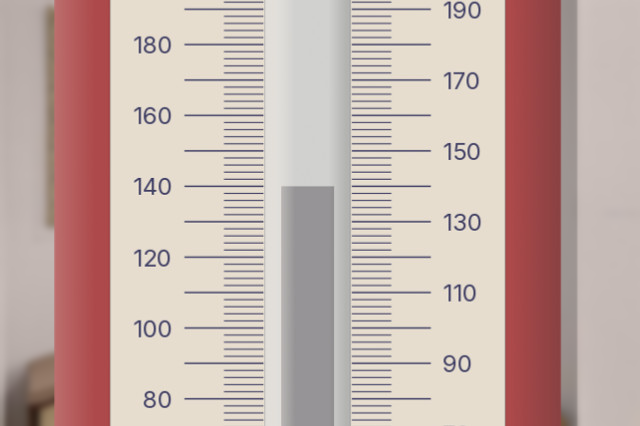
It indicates 140 mmHg
